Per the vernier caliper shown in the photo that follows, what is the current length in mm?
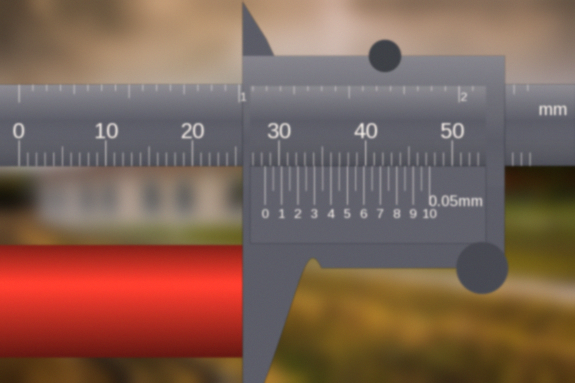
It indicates 28.4 mm
